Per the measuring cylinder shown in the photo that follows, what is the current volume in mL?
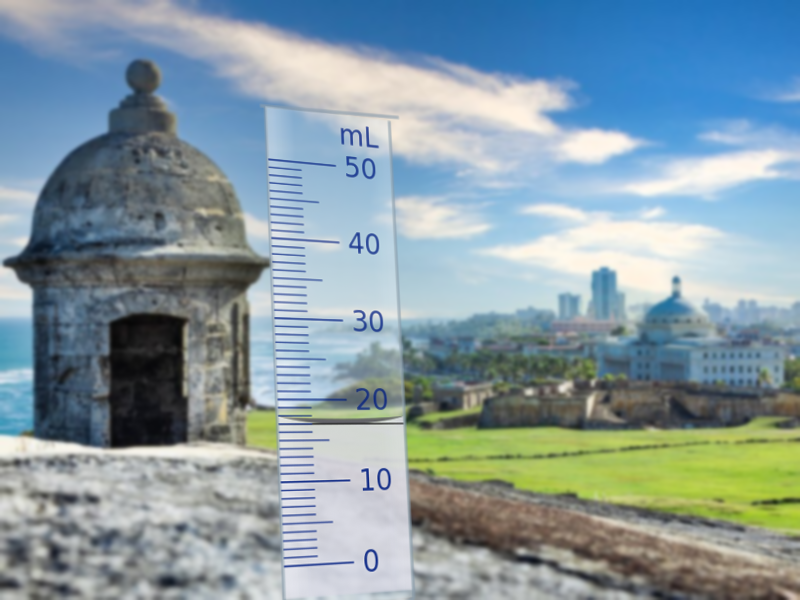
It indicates 17 mL
